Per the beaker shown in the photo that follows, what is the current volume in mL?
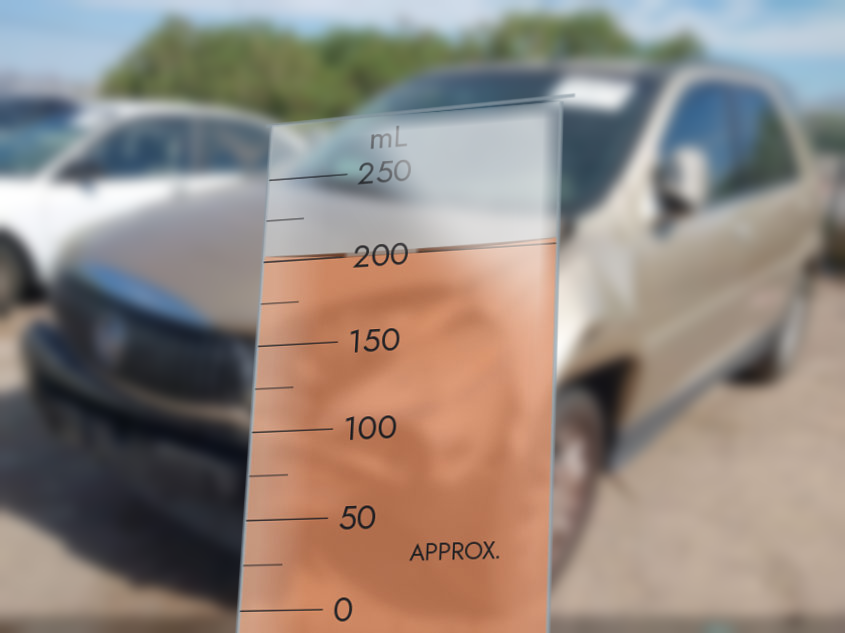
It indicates 200 mL
